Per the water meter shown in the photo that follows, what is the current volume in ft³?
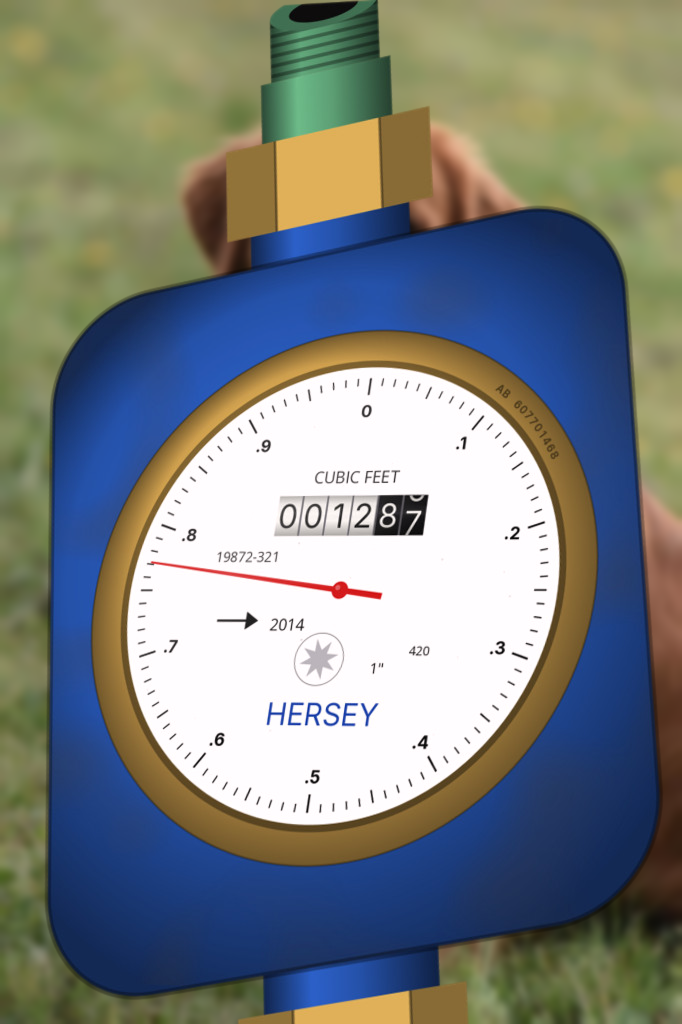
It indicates 1286.77 ft³
